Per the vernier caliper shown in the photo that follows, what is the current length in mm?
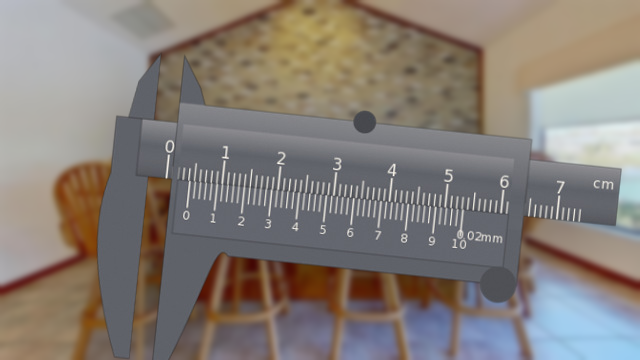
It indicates 4.2 mm
